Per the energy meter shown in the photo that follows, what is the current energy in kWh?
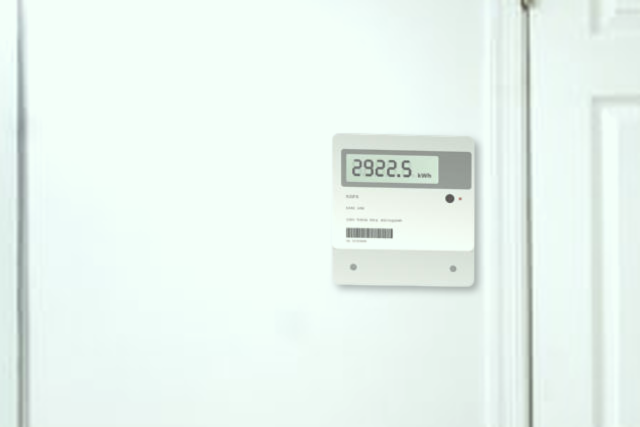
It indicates 2922.5 kWh
